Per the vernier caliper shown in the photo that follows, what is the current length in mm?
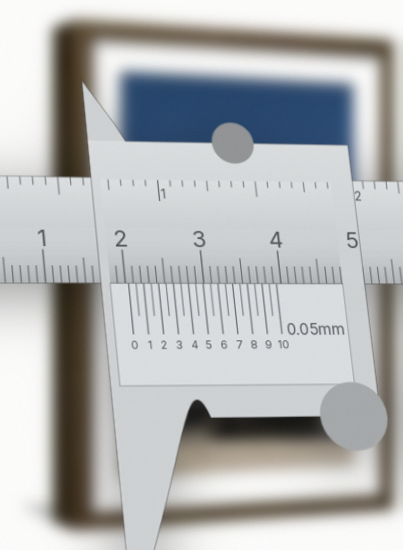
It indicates 20.4 mm
